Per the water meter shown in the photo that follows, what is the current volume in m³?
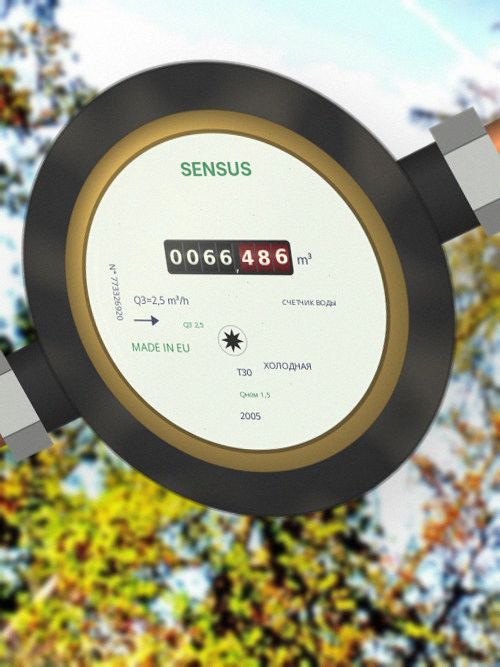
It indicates 66.486 m³
